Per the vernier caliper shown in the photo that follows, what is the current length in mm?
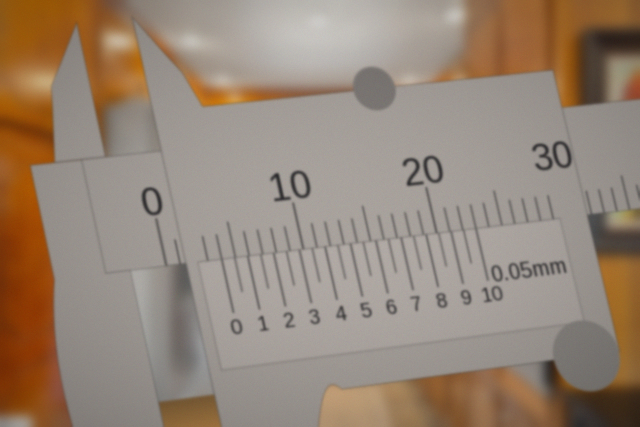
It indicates 4.0 mm
